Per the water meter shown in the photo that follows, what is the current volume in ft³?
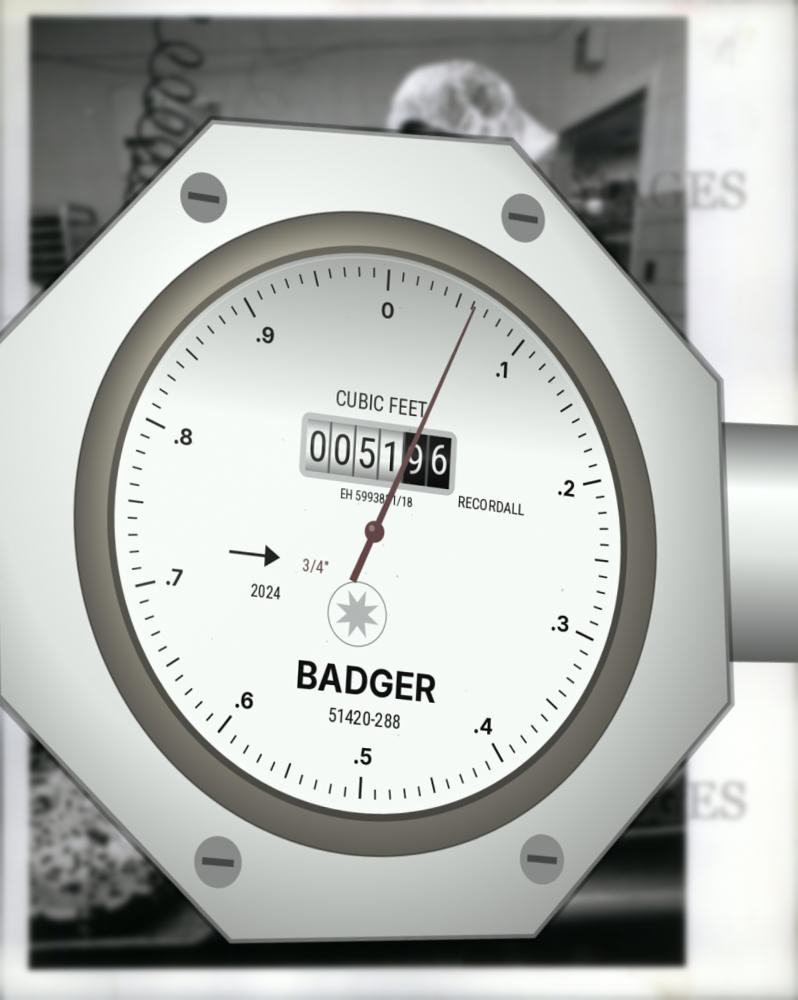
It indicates 5196.06 ft³
